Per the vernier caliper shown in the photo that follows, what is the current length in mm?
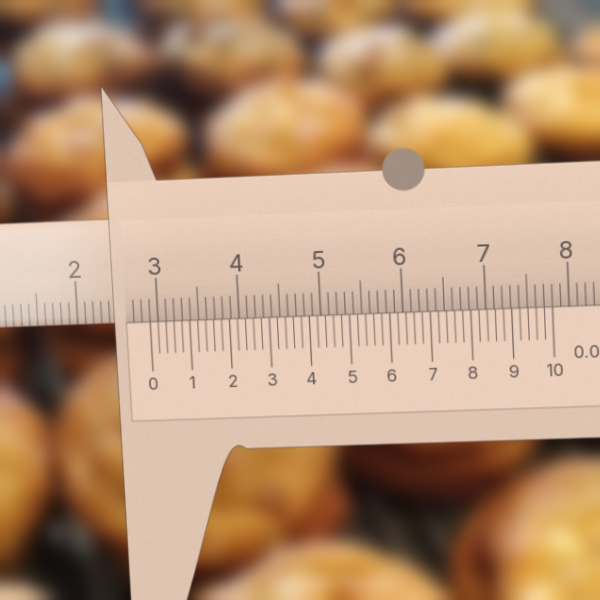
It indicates 29.0 mm
